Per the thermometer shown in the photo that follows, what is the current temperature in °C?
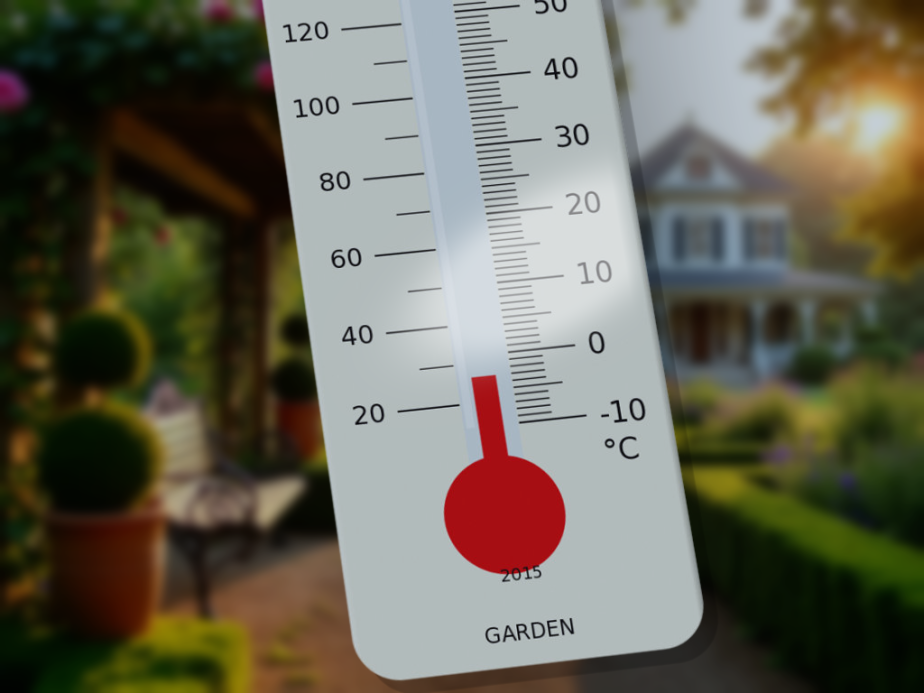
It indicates -3 °C
